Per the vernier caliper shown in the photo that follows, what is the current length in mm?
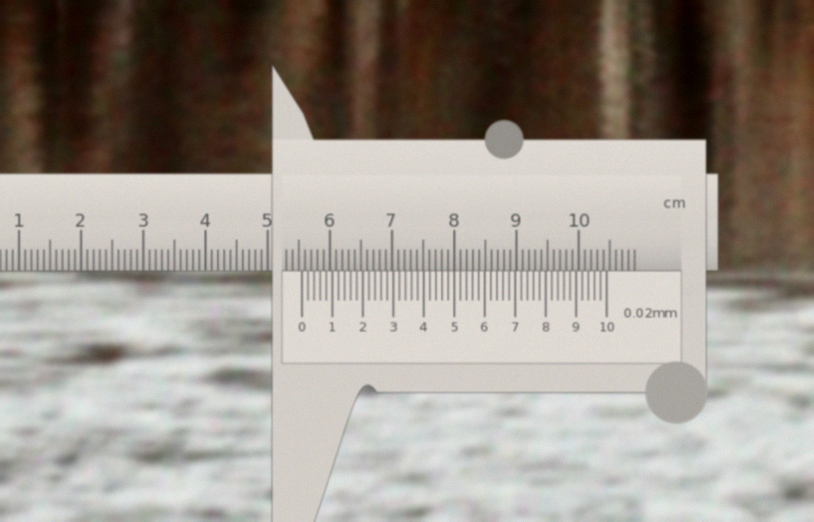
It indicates 55.5 mm
